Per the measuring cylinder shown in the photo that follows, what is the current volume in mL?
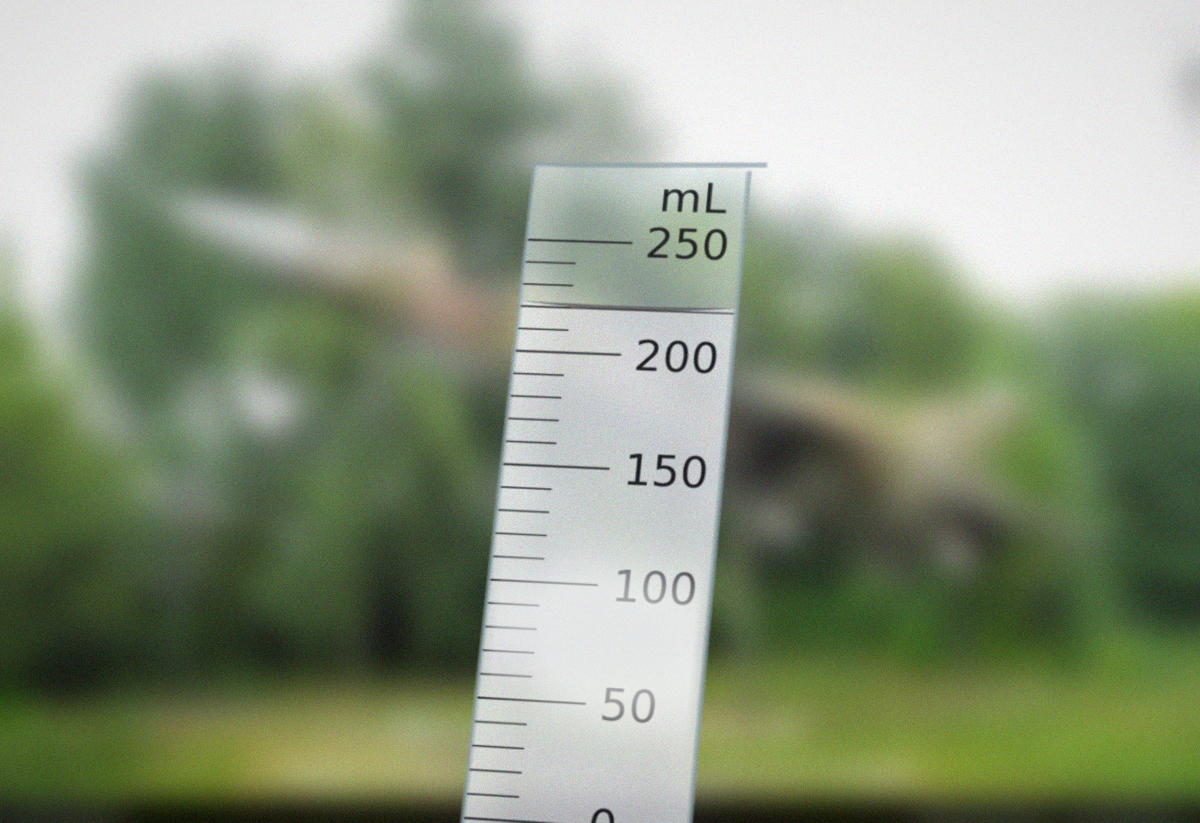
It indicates 220 mL
